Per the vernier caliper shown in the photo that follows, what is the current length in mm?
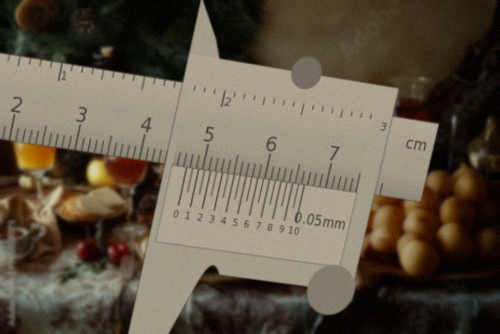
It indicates 47.5 mm
